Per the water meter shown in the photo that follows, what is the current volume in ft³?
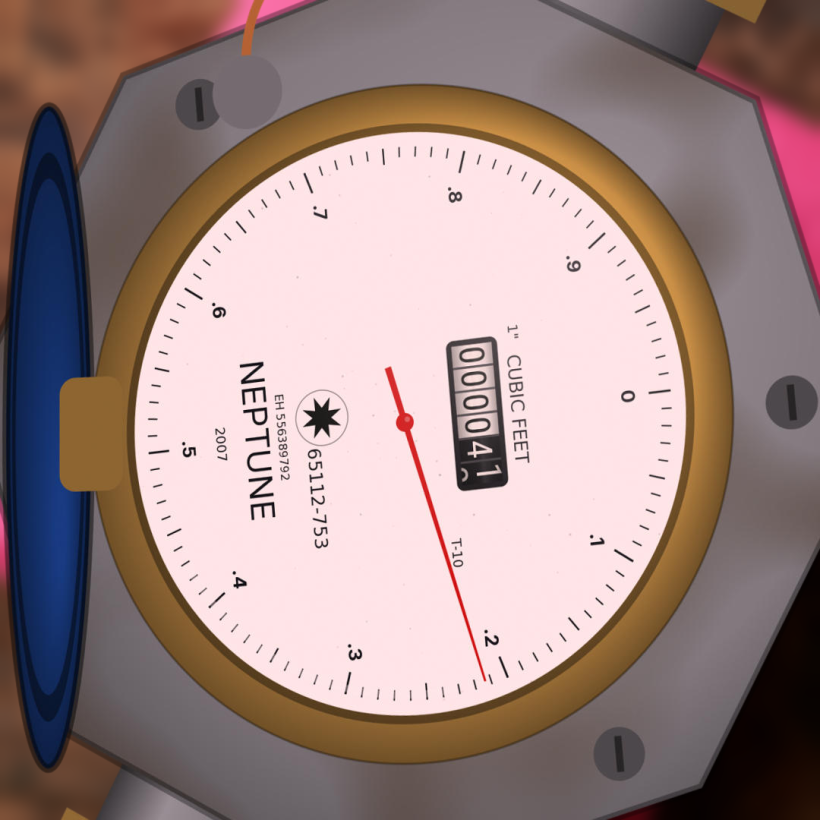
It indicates 41.21 ft³
